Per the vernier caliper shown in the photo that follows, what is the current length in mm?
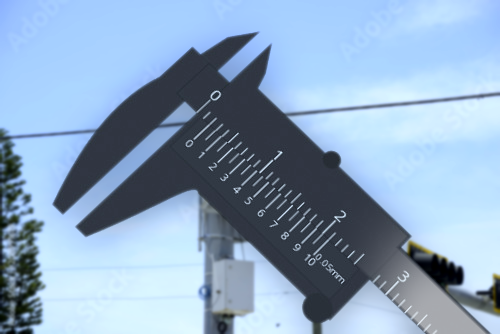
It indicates 2.0 mm
